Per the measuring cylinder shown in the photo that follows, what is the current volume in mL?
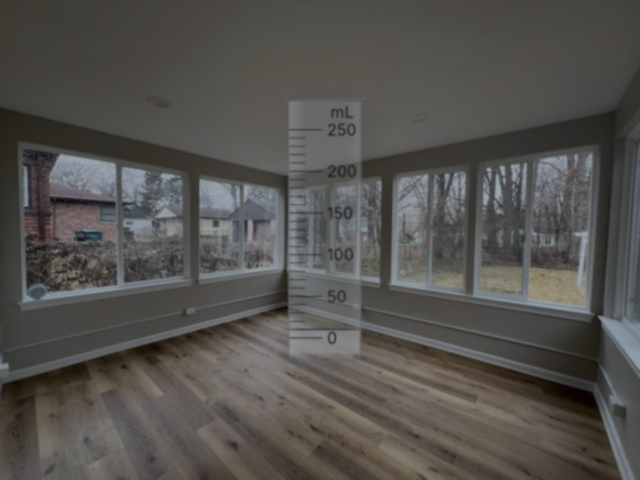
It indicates 10 mL
